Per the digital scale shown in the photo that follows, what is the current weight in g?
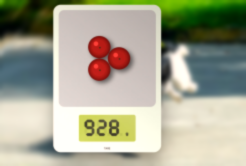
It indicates 928 g
